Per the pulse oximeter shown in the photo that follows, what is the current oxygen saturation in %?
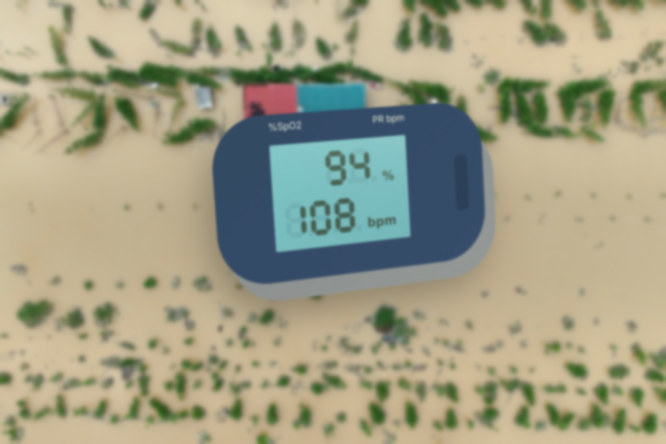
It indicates 94 %
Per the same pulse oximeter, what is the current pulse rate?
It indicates 108 bpm
